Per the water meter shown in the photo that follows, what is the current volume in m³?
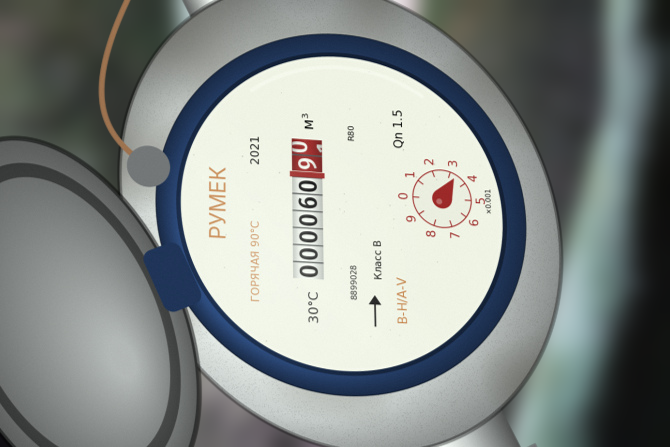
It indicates 60.903 m³
